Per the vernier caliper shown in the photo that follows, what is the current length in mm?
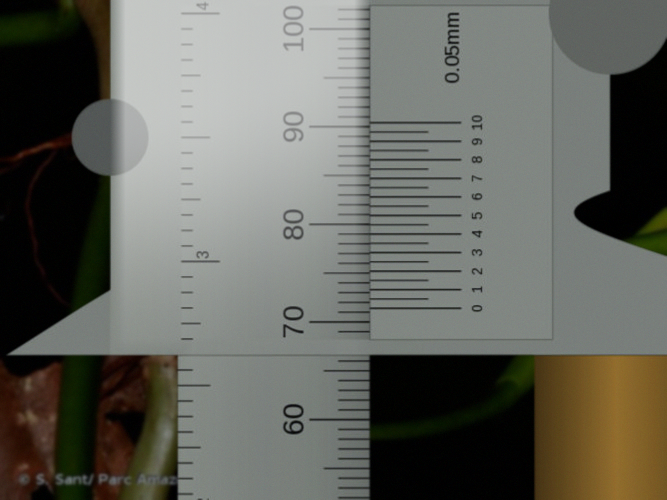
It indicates 71.4 mm
